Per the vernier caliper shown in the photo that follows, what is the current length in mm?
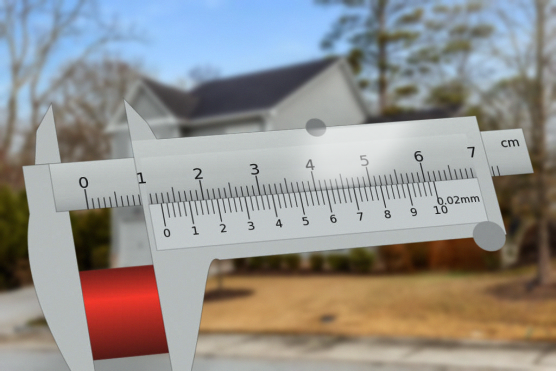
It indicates 12.6 mm
